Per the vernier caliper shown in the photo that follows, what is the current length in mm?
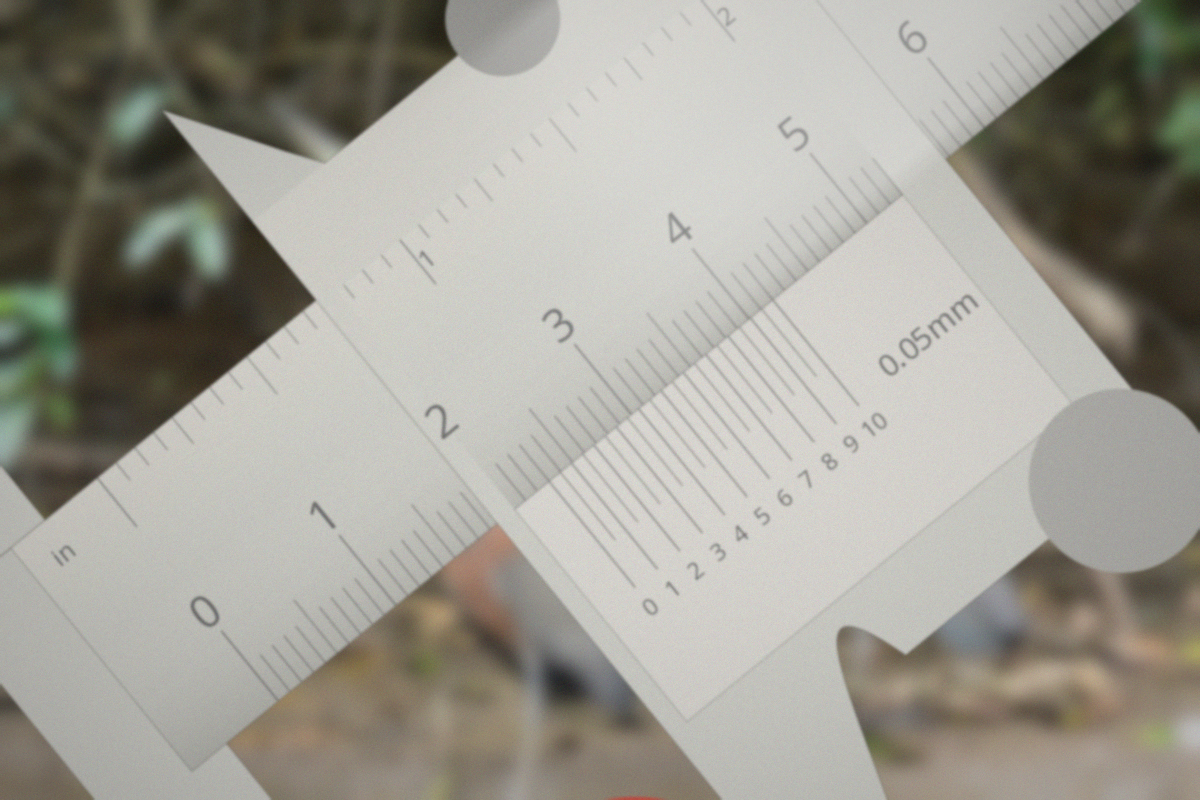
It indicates 23.0 mm
